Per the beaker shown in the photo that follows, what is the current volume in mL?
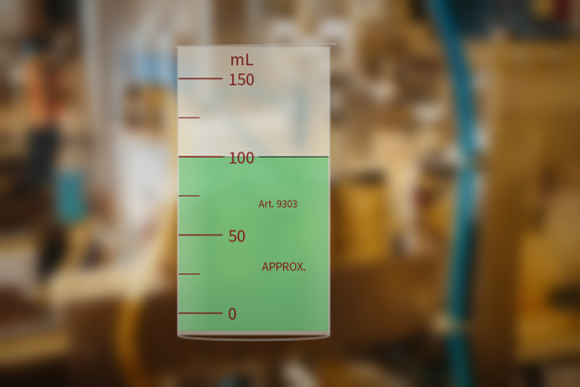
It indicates 100 mL
